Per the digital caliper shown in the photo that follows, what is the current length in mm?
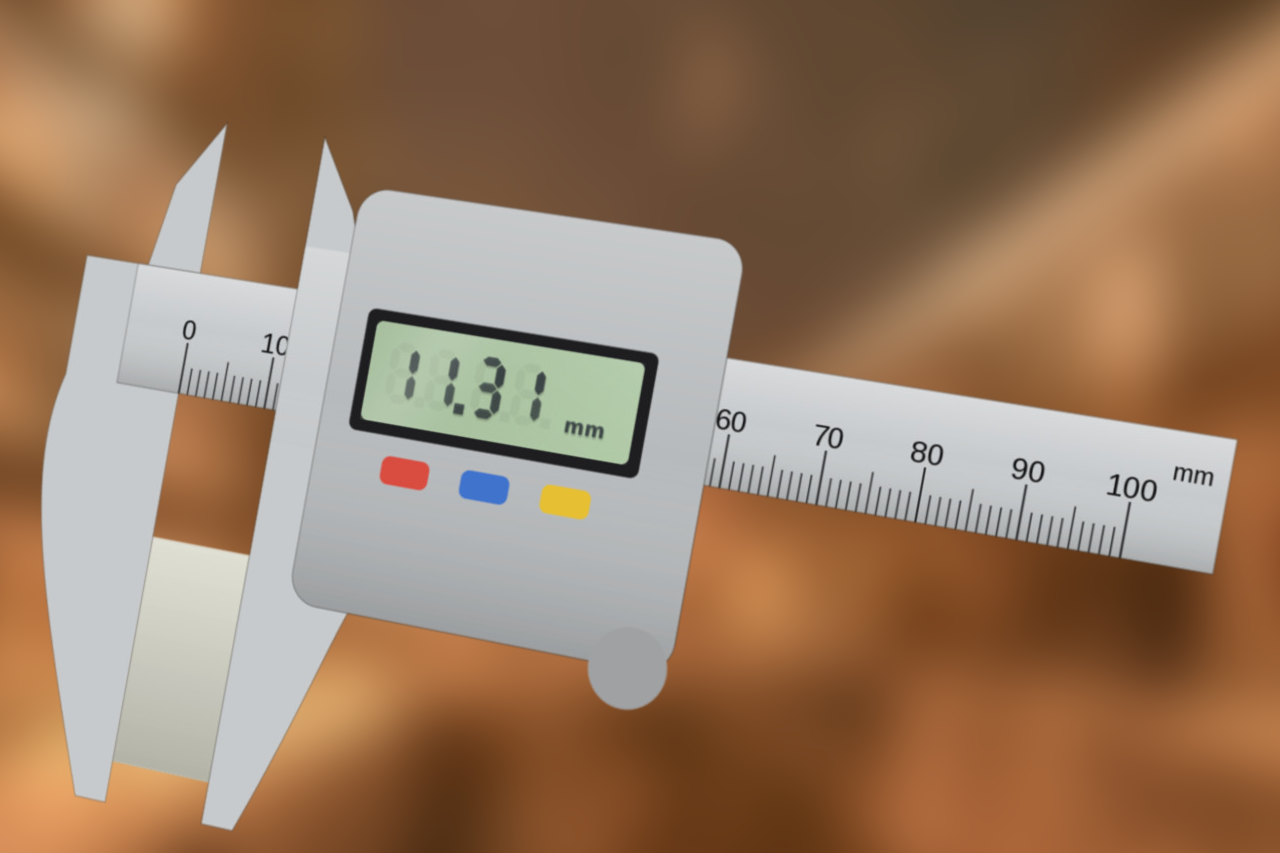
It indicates 11.31 mm
